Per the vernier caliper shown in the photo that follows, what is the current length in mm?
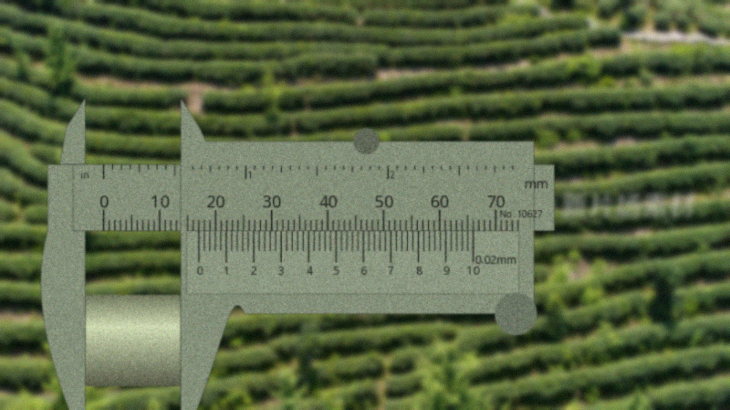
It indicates 17.0 mm
